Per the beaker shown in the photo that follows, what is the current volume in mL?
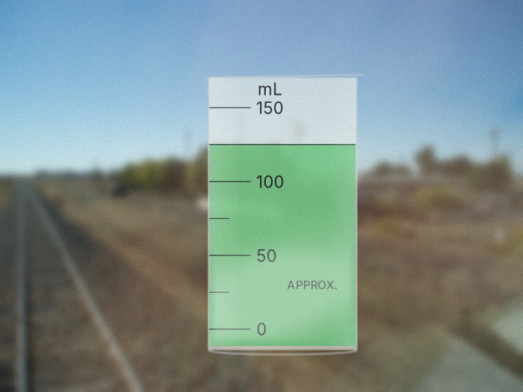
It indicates 125 mL
